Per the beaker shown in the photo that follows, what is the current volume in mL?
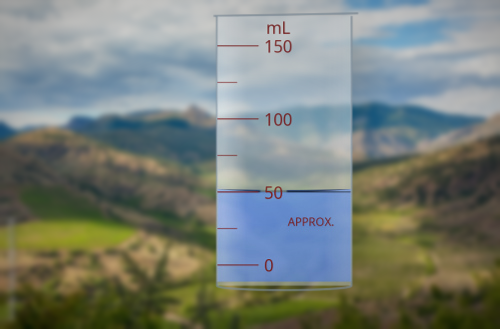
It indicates 50 mL
